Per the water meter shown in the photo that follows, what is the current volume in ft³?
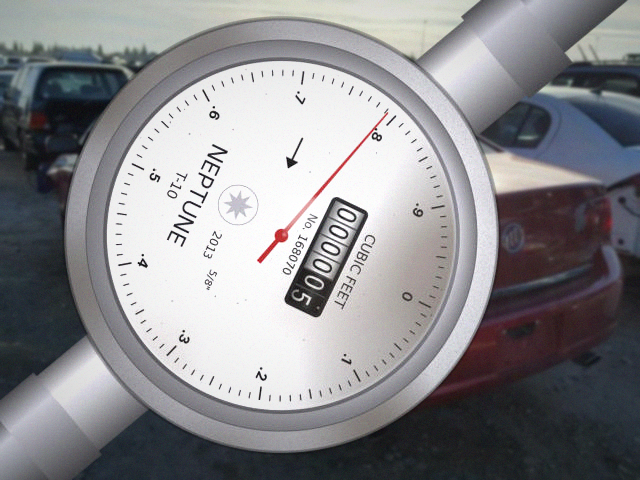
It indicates 4.79 ft³
